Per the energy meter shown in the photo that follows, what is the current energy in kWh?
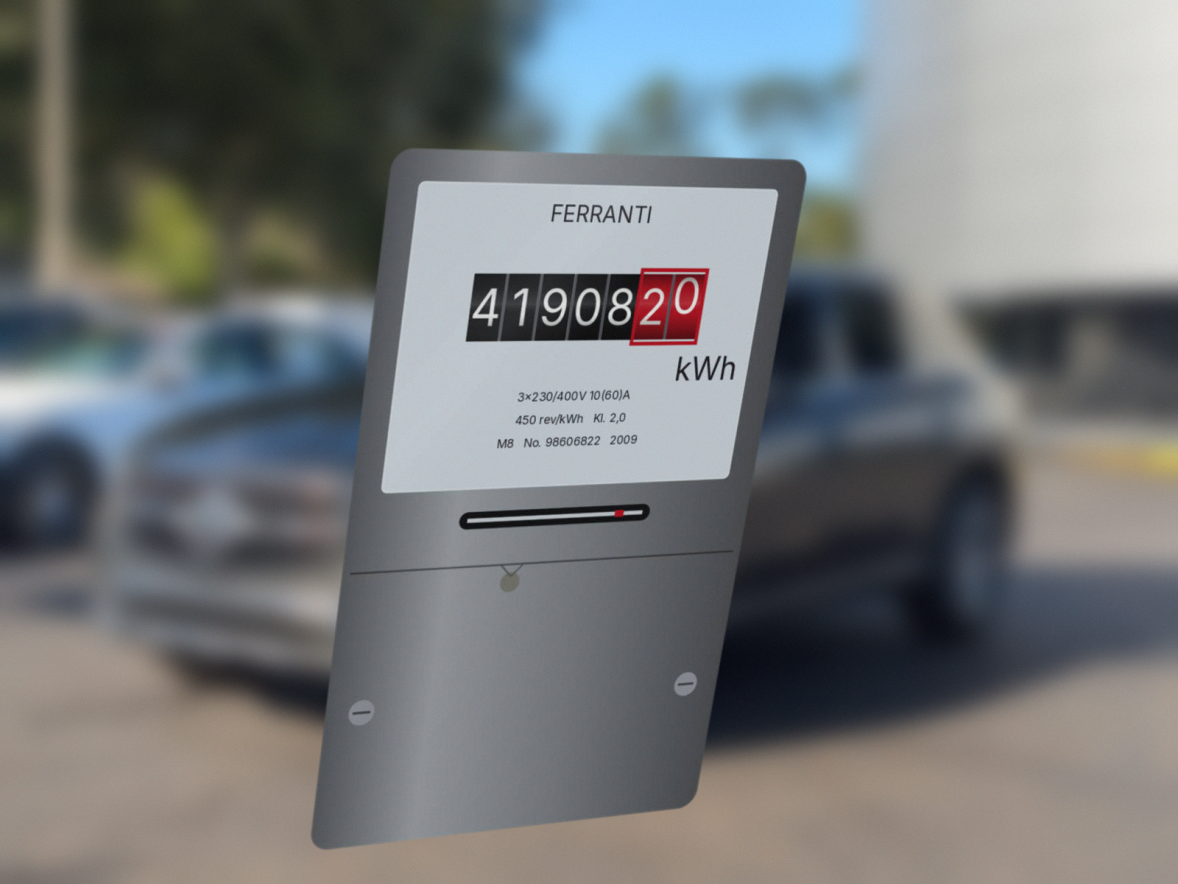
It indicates 41908.20 kWh
